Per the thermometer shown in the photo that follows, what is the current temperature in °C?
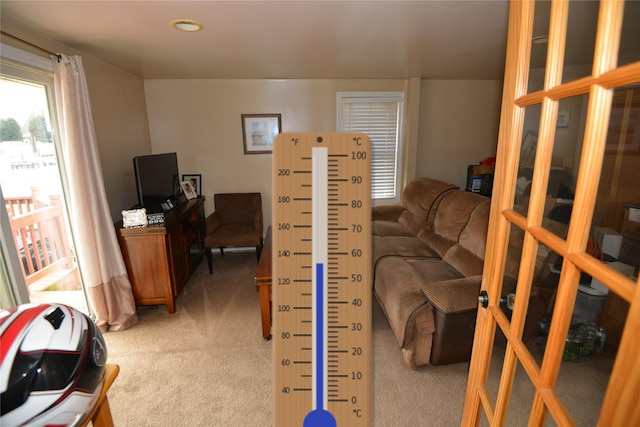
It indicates 56 °C
